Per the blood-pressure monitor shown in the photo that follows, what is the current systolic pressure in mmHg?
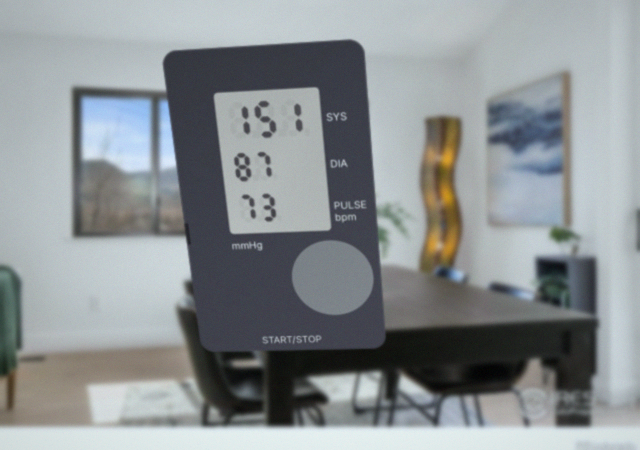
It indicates 151 mmHg
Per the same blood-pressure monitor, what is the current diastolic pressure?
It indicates 87 mmHg
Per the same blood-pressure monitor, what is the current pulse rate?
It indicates 73 bpm
